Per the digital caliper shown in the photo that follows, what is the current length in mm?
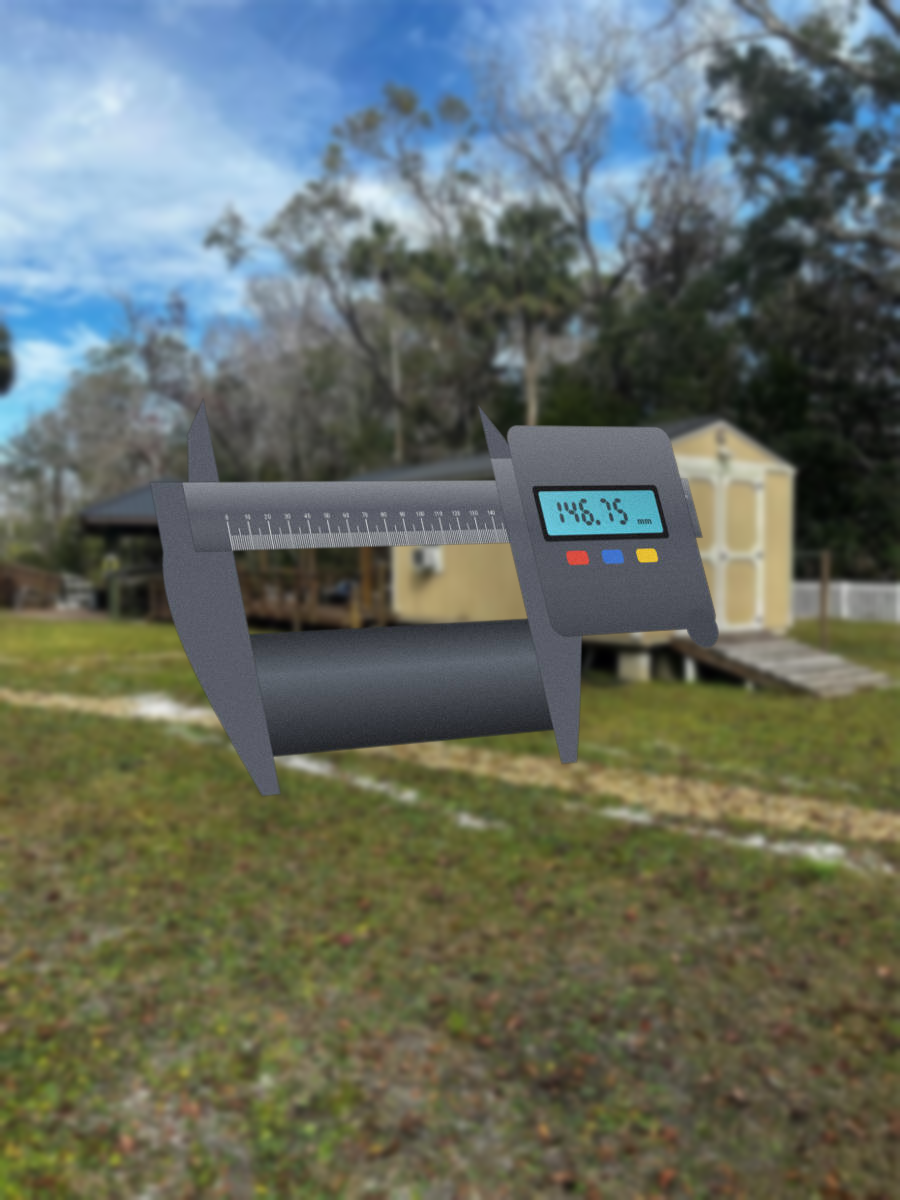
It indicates 146.75 mm
